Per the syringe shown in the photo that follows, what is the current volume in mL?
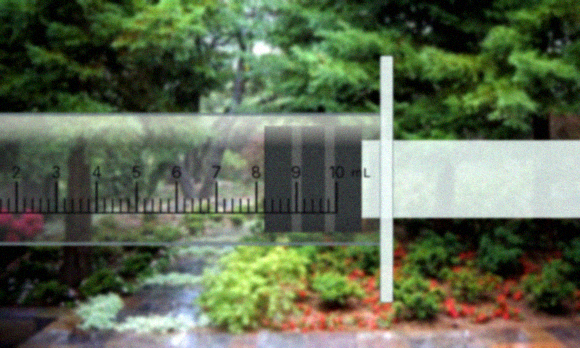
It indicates 8.2 mL
